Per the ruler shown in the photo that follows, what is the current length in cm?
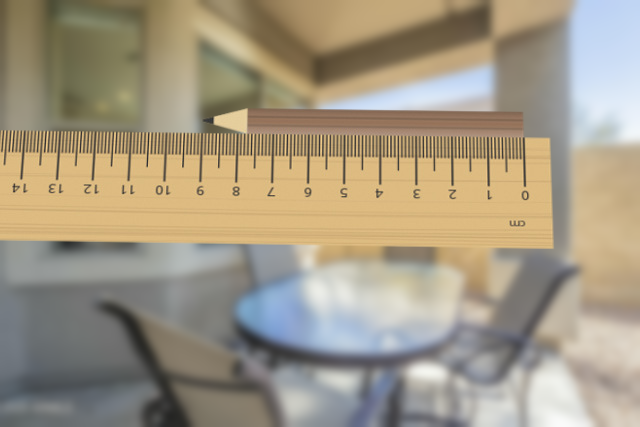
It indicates 9 cm
